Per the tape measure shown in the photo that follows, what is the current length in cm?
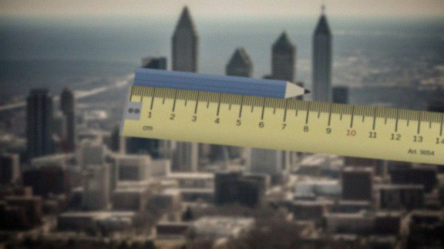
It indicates 8 cm
